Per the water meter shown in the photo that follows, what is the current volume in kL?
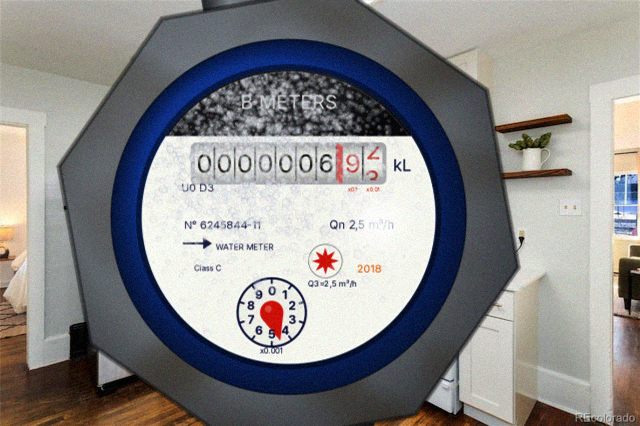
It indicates 6.924 kL
